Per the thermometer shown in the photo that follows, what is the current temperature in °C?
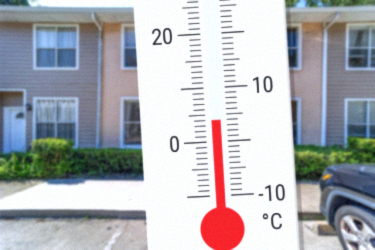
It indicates 4 °C
